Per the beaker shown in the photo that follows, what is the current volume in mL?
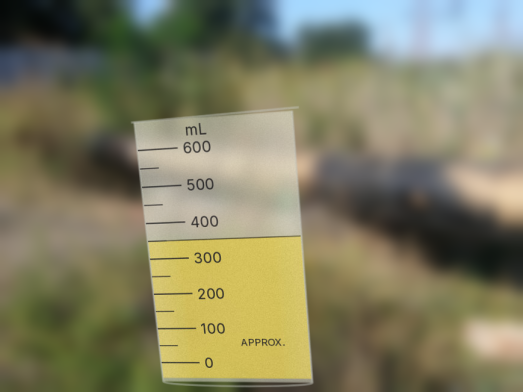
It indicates 350 mL
